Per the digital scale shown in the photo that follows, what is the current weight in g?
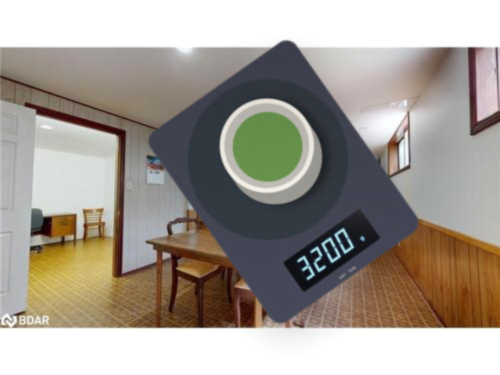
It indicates 3200 g
